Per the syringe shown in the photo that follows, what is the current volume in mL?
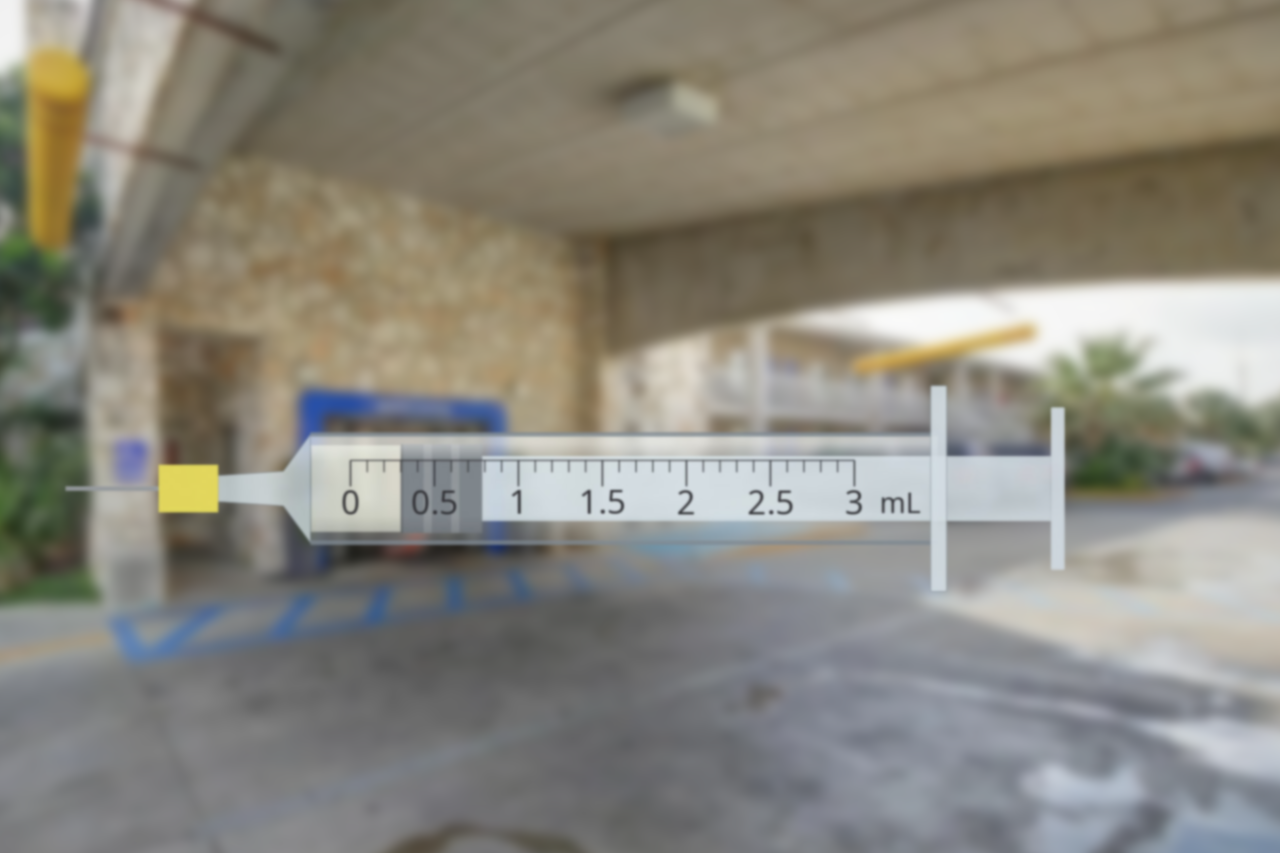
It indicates 0.3 mL
